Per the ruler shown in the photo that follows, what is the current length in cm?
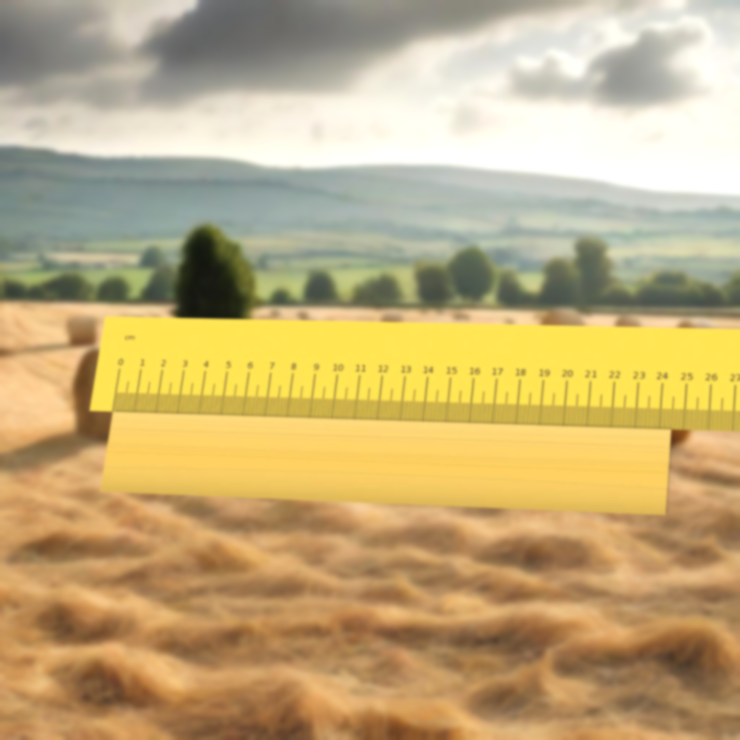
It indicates 24.5 cm
